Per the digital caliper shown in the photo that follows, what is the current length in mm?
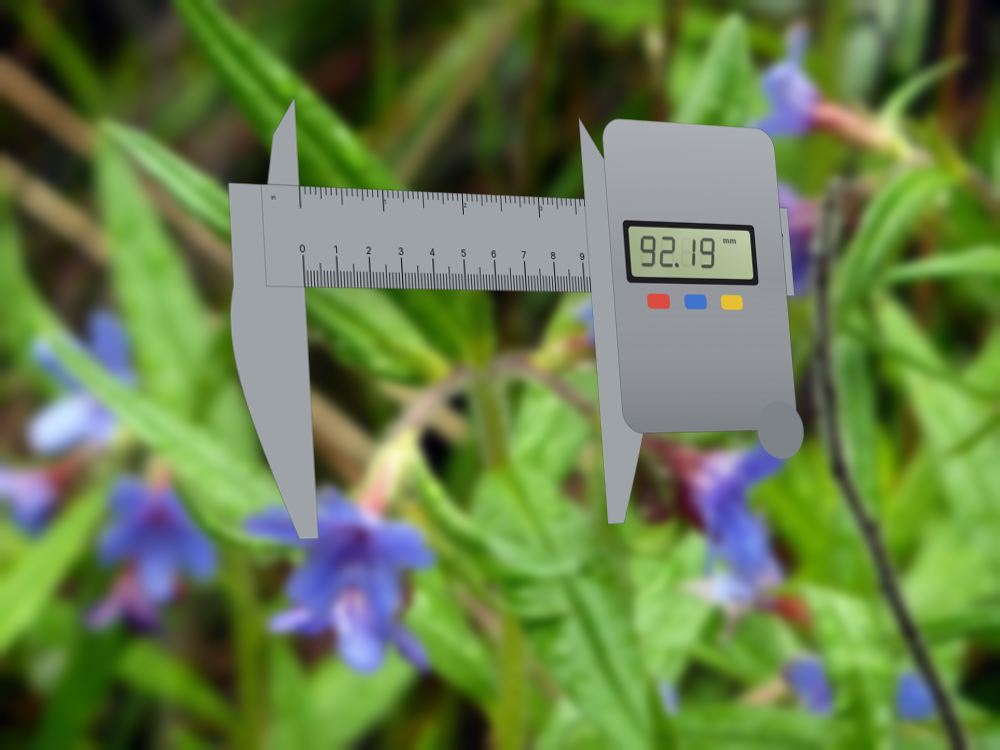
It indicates 92.19 mm
